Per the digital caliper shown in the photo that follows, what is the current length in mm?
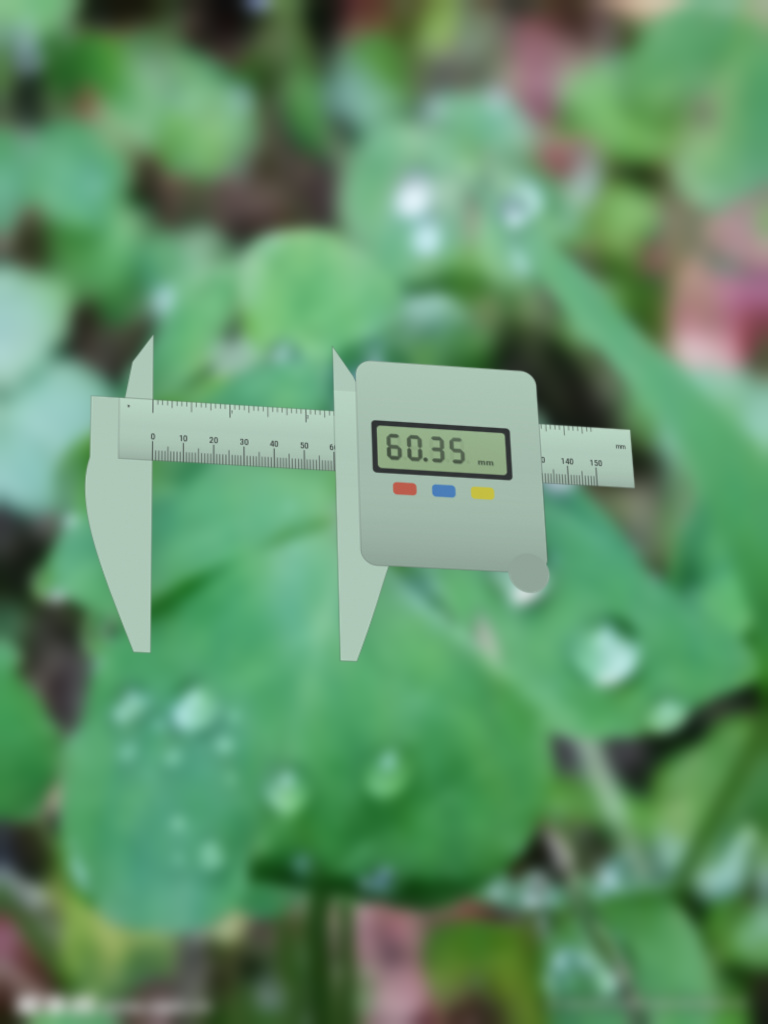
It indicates 60.35 mm
